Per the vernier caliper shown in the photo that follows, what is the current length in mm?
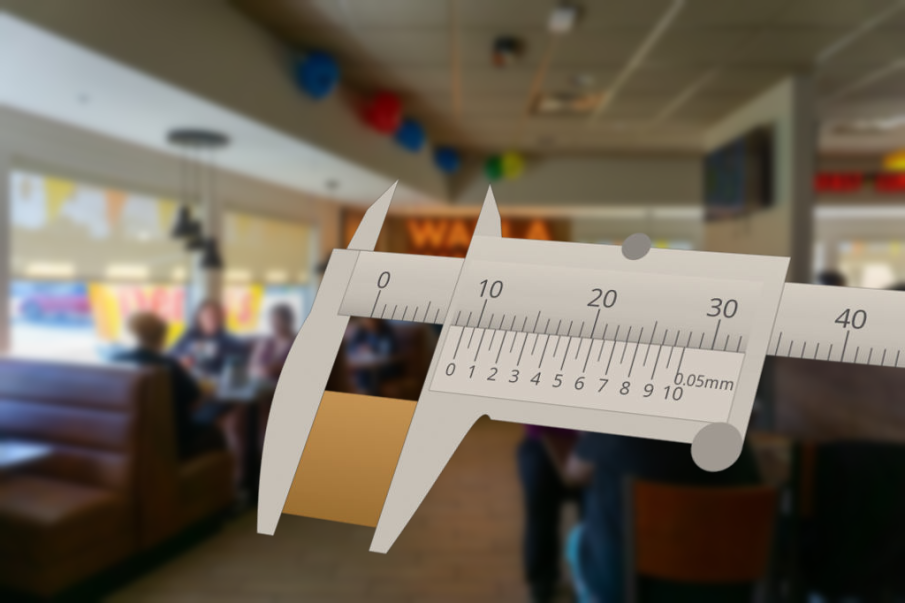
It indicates 8.8 mm
